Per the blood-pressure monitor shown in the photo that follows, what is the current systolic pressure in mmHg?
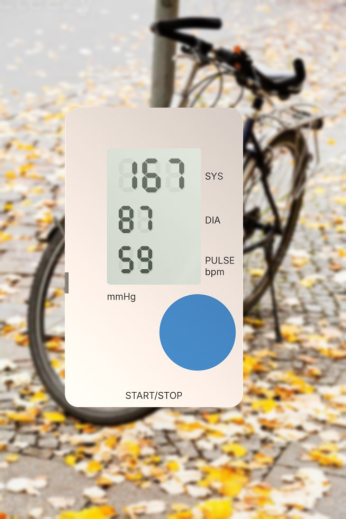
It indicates 167 mmHg
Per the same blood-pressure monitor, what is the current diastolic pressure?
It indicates 87 mmHg
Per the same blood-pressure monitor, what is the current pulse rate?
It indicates 59 bpm
